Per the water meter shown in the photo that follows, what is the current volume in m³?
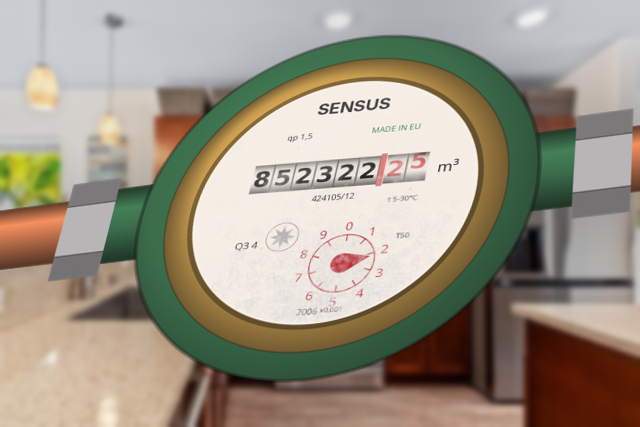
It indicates 852322.252 m³
